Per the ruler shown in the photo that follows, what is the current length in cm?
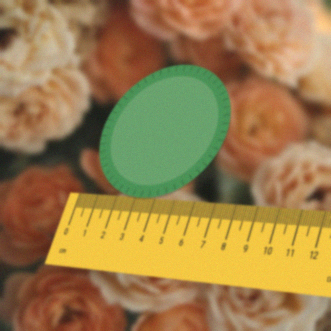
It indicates 6.5 cm
